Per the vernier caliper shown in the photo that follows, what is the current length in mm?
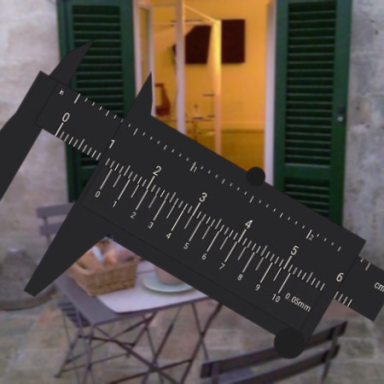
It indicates 12.4 mm
